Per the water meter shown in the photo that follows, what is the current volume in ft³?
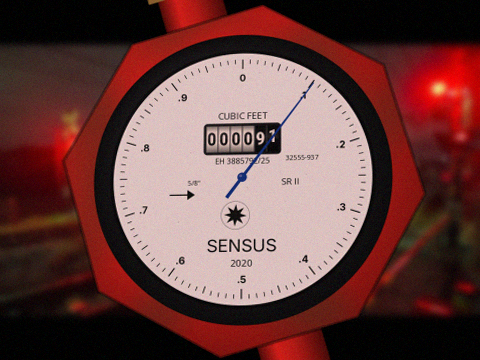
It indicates 91.10 ft³
